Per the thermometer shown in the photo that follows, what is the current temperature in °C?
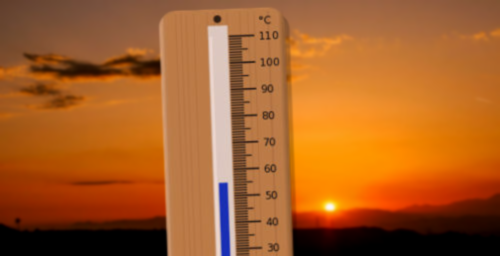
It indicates 55 °C
